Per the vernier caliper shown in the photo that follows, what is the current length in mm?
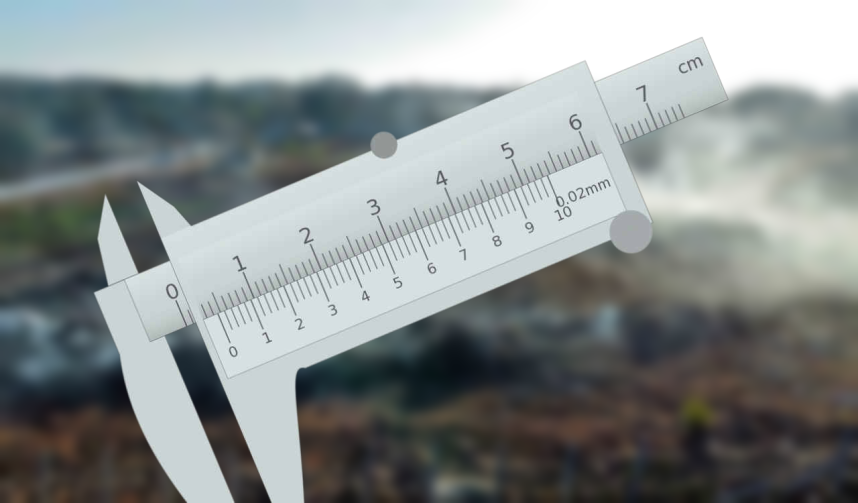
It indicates 4.6 mm
